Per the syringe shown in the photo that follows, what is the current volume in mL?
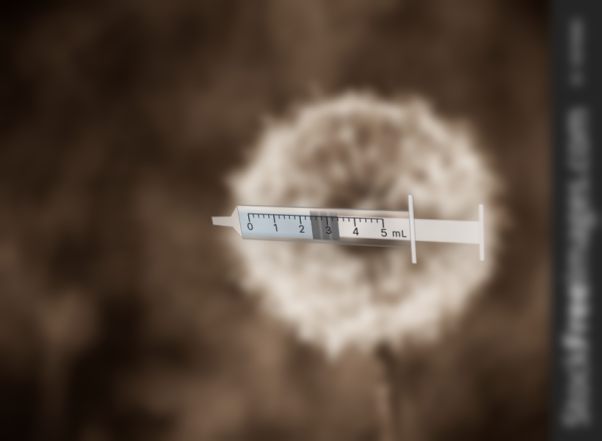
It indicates 2.4 mL
